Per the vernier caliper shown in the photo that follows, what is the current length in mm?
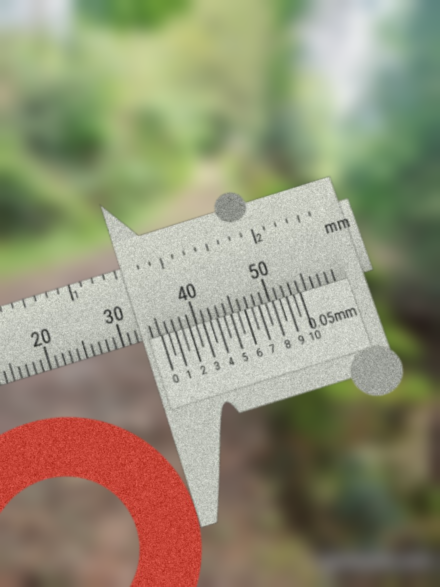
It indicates 35.2 mm
